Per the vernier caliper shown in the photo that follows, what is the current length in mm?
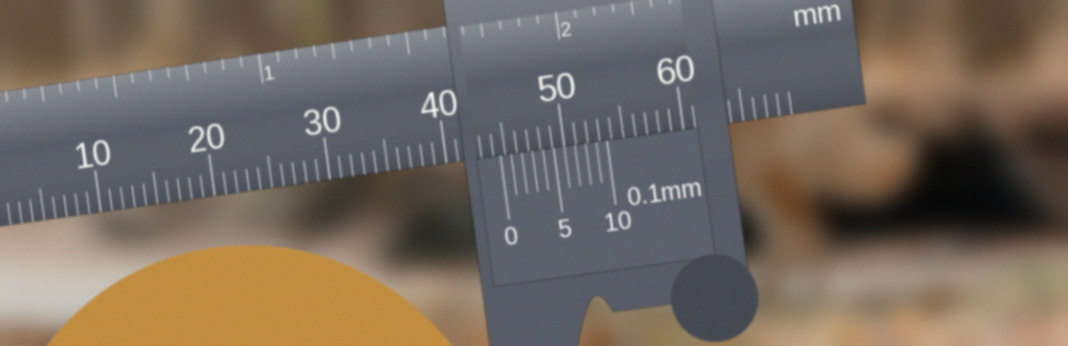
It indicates 44.6 mm
